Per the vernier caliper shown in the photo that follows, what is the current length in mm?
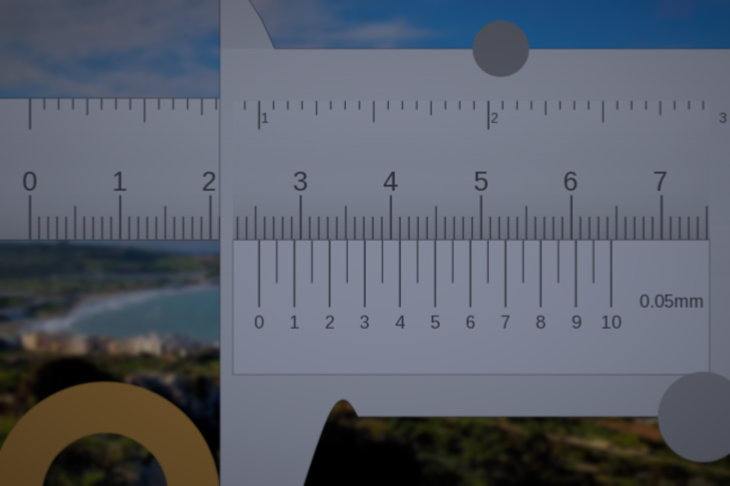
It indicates 25.4 mm
